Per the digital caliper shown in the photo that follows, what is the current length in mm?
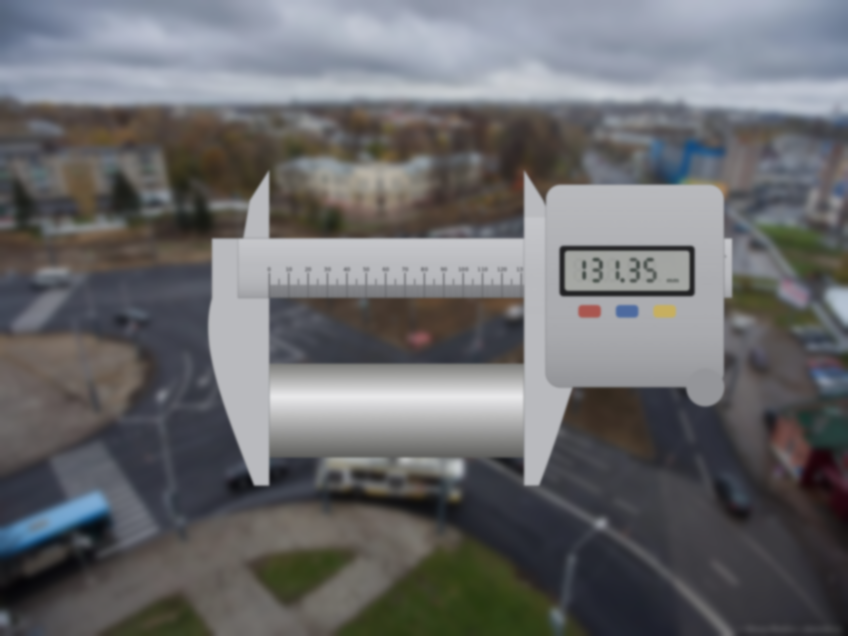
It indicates 131.35 mm
